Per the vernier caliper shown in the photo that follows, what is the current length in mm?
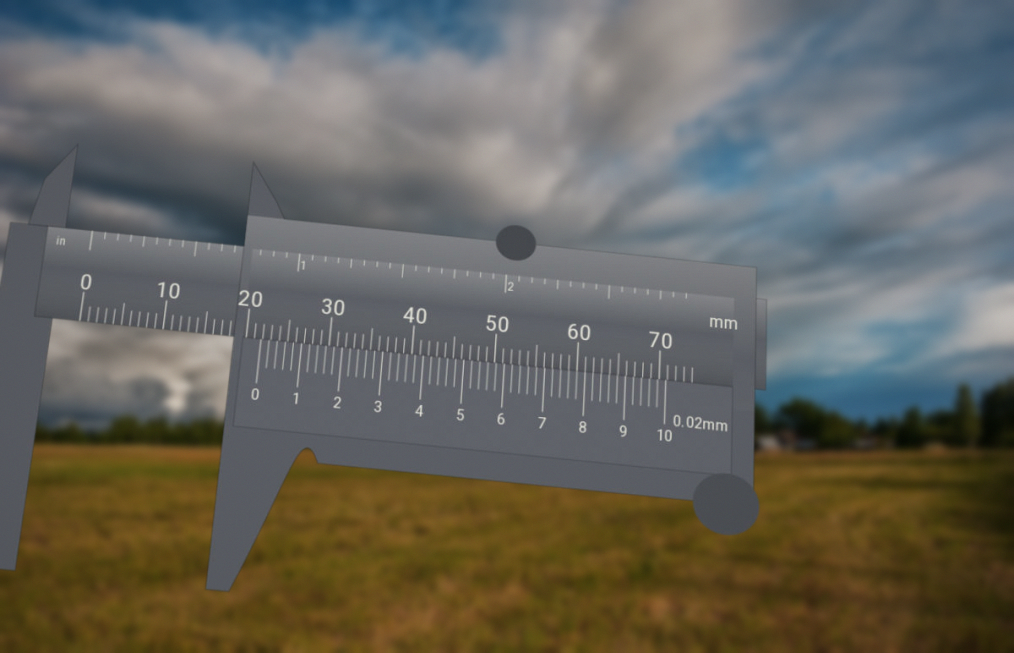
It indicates 21.8 mm
